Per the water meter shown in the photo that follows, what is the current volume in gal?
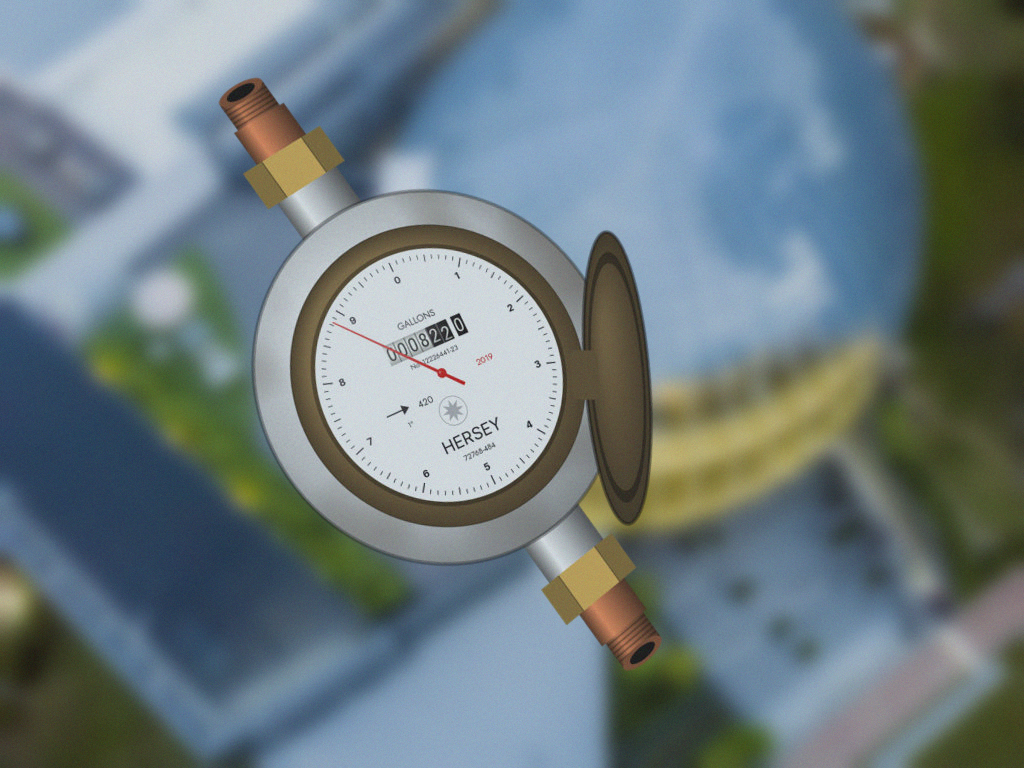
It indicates 8218.8 gal
